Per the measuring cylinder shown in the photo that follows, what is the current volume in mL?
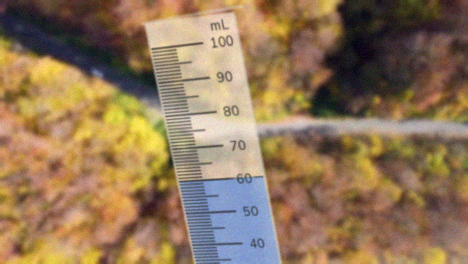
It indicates 60 mL
